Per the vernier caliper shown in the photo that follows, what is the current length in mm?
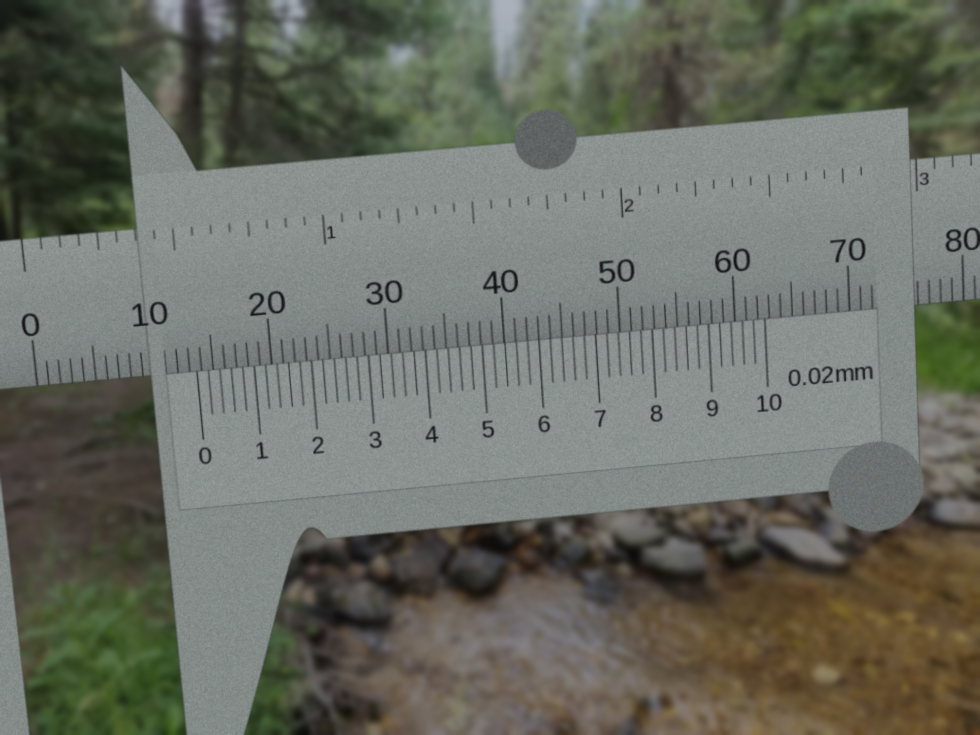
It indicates 13.6 mm
